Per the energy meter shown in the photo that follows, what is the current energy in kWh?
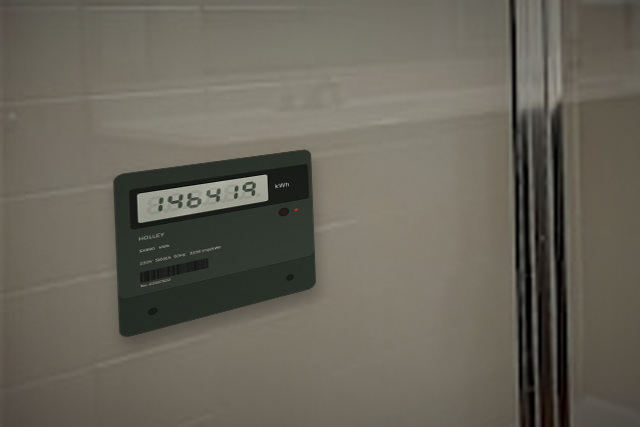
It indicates 146419 kWh
